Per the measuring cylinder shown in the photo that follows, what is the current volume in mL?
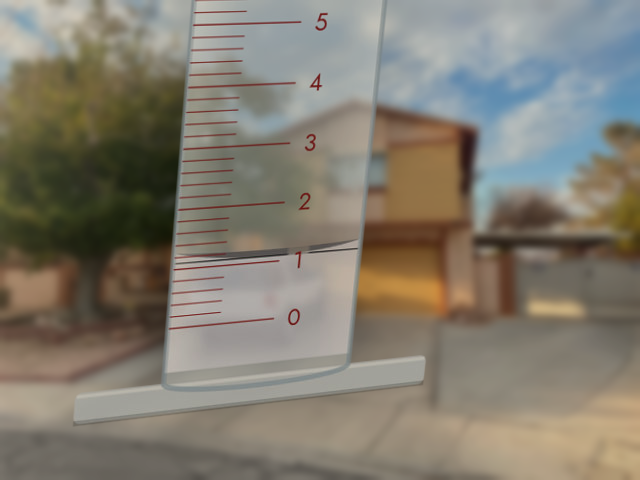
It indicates 1.1 mL
